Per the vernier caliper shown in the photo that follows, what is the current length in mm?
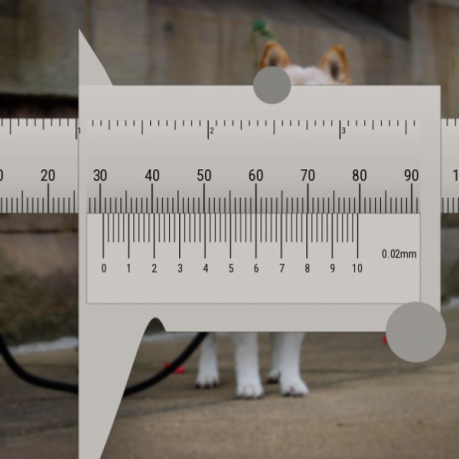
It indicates 30.6 mm
